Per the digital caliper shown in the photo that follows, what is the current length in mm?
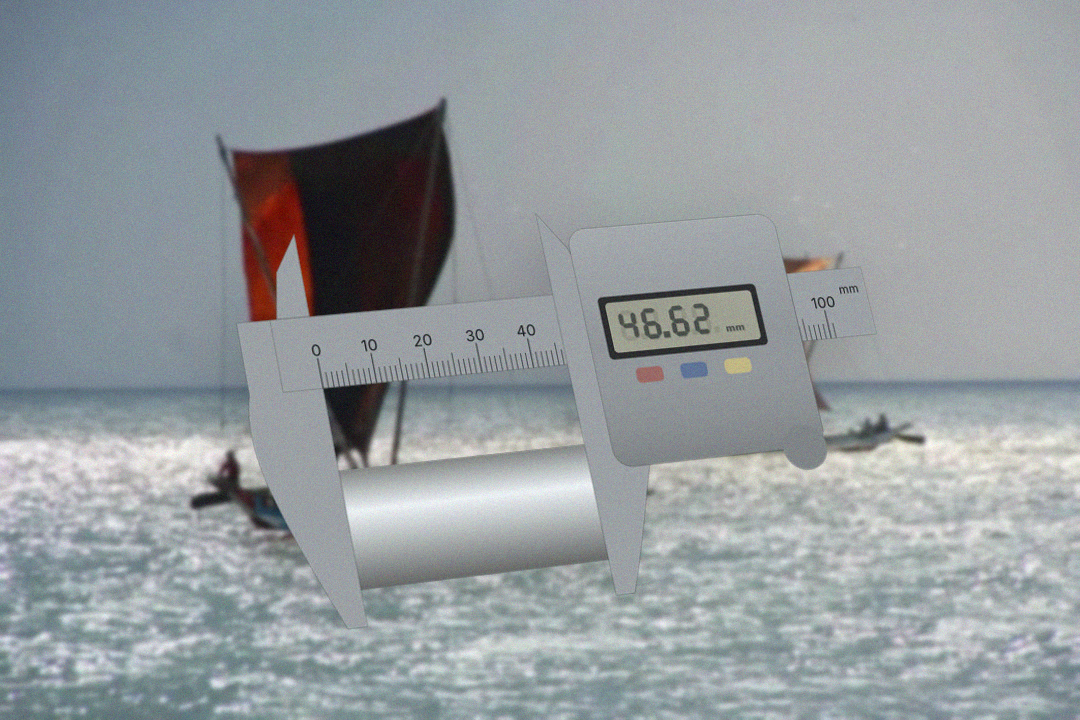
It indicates 46.62 mm
